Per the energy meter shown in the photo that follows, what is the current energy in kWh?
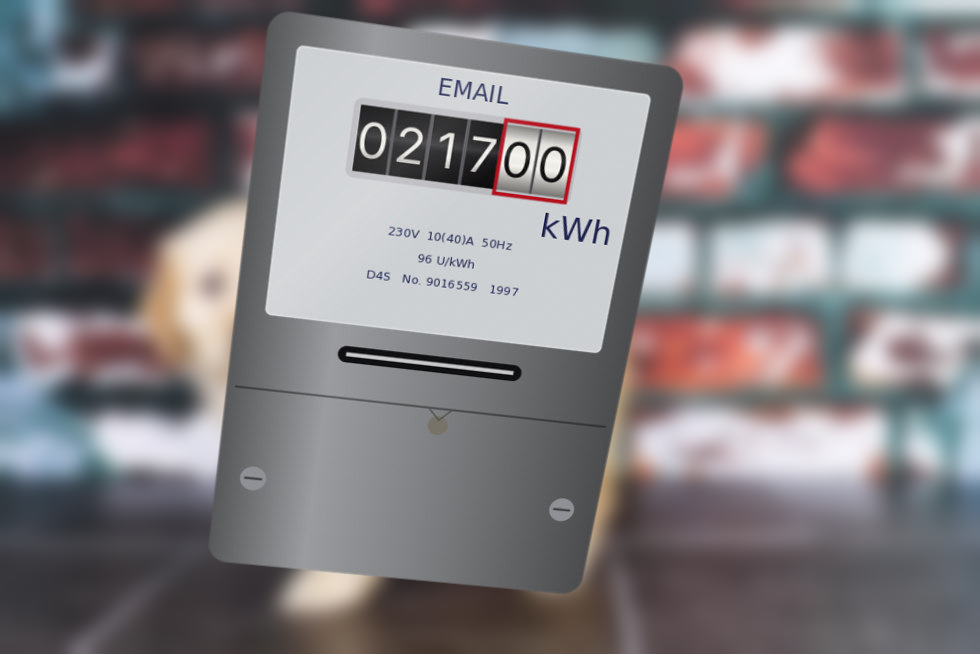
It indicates 217.00 kWh
